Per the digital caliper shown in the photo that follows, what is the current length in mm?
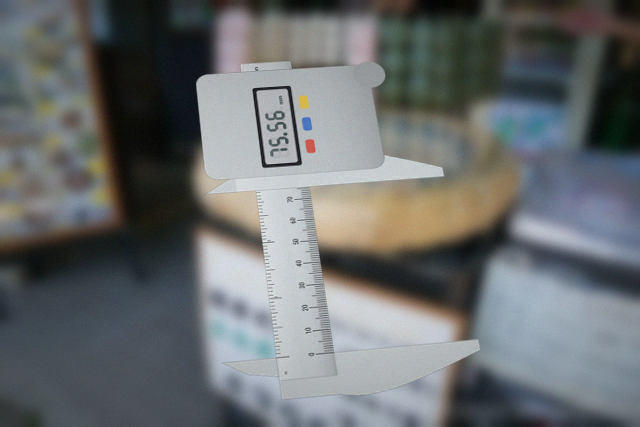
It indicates 75.56 mm
